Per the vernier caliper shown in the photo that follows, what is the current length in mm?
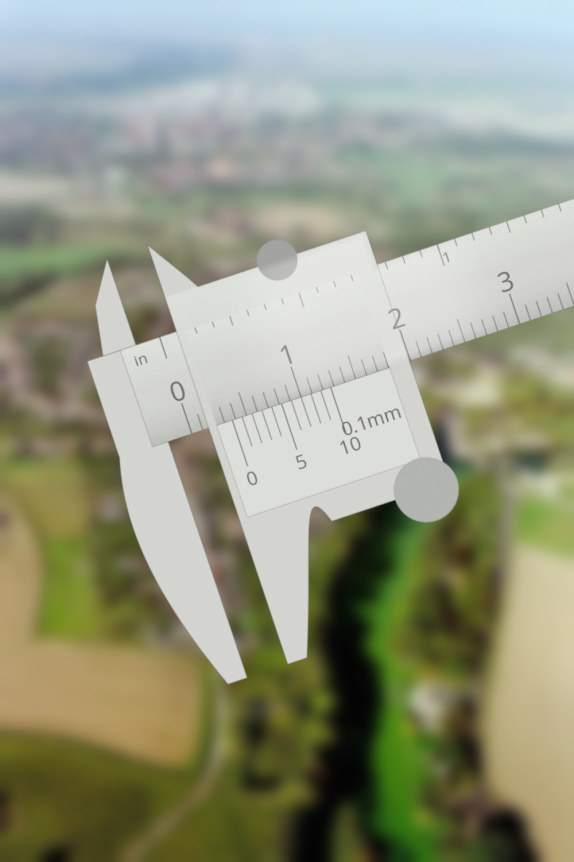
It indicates 3.7 mm
